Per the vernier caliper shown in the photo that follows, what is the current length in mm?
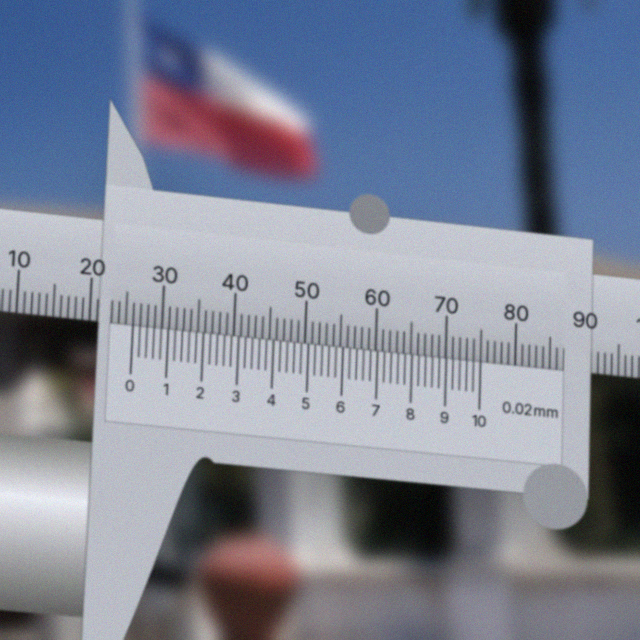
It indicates 26.0 mm
